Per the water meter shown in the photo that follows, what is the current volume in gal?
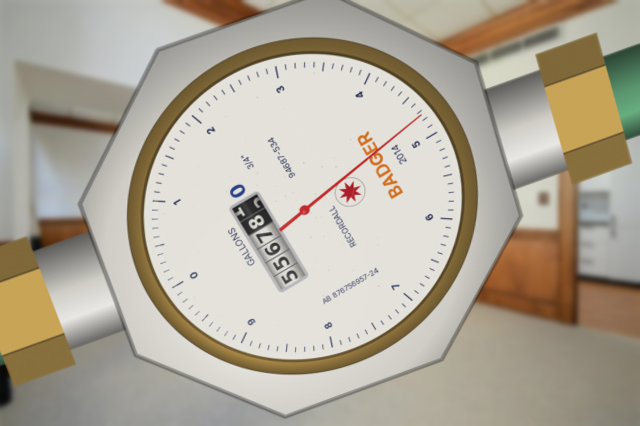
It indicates 5567814.7 gal
